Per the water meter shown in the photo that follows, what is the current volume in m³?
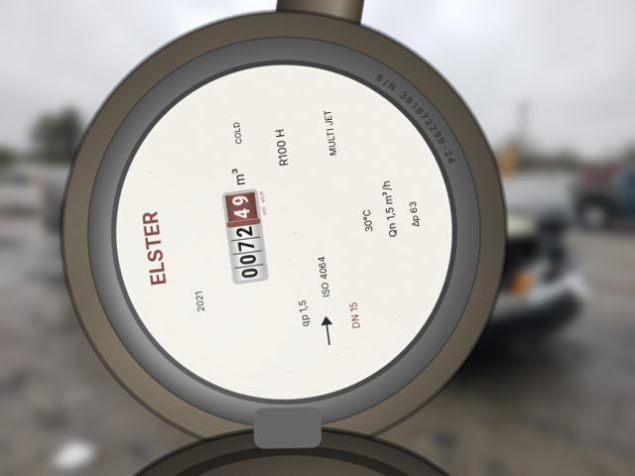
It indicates 72.49 m³
